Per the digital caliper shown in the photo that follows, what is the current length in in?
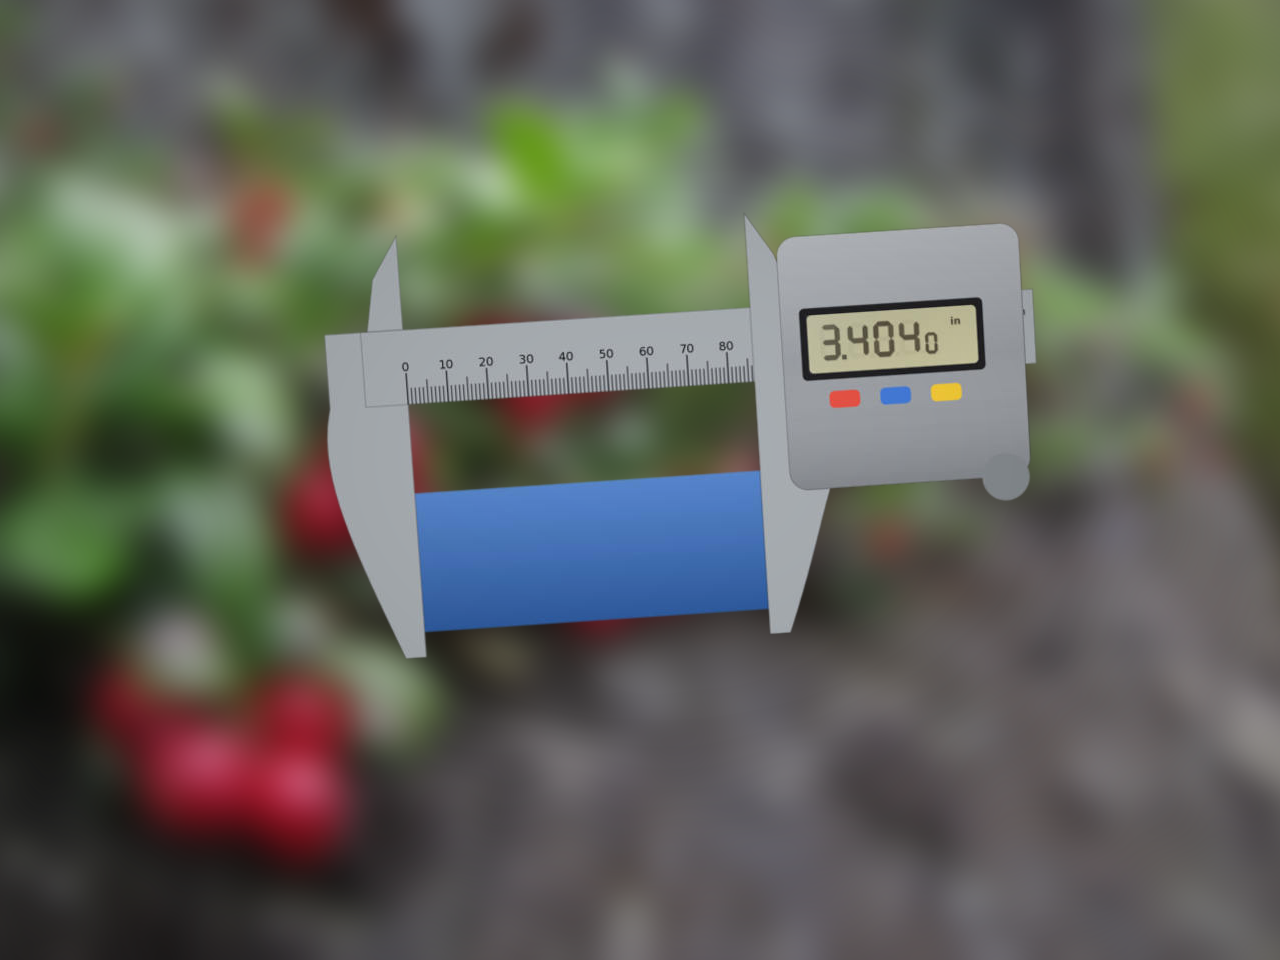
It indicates 3.4040 in
